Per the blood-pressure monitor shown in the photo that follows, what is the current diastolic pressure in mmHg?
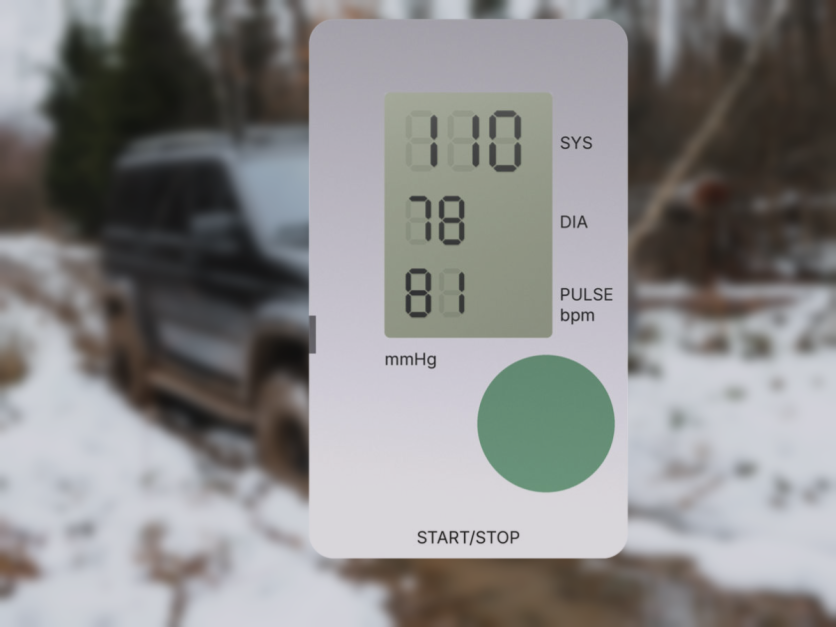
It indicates 78 mmHg
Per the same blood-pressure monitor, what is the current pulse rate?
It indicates 81 bpm
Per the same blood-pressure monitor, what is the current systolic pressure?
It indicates 110 mmHg
